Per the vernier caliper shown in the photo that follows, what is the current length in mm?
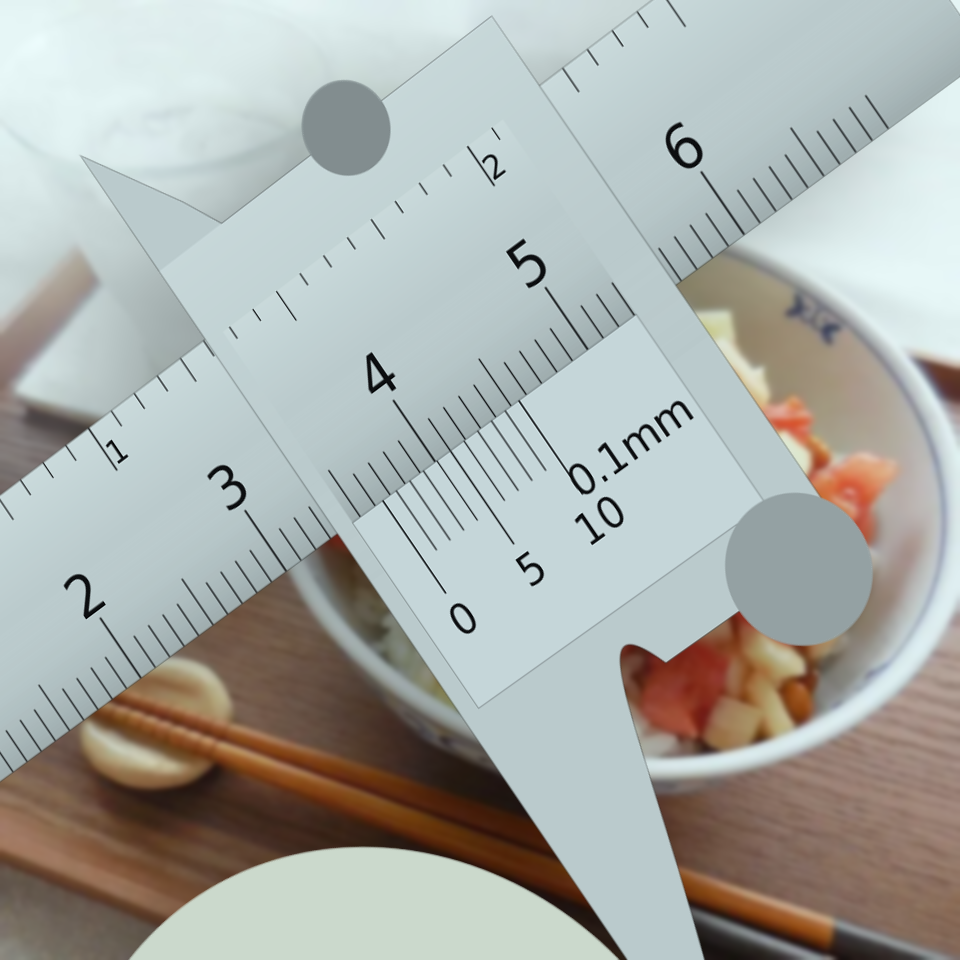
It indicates 36.5 mm
